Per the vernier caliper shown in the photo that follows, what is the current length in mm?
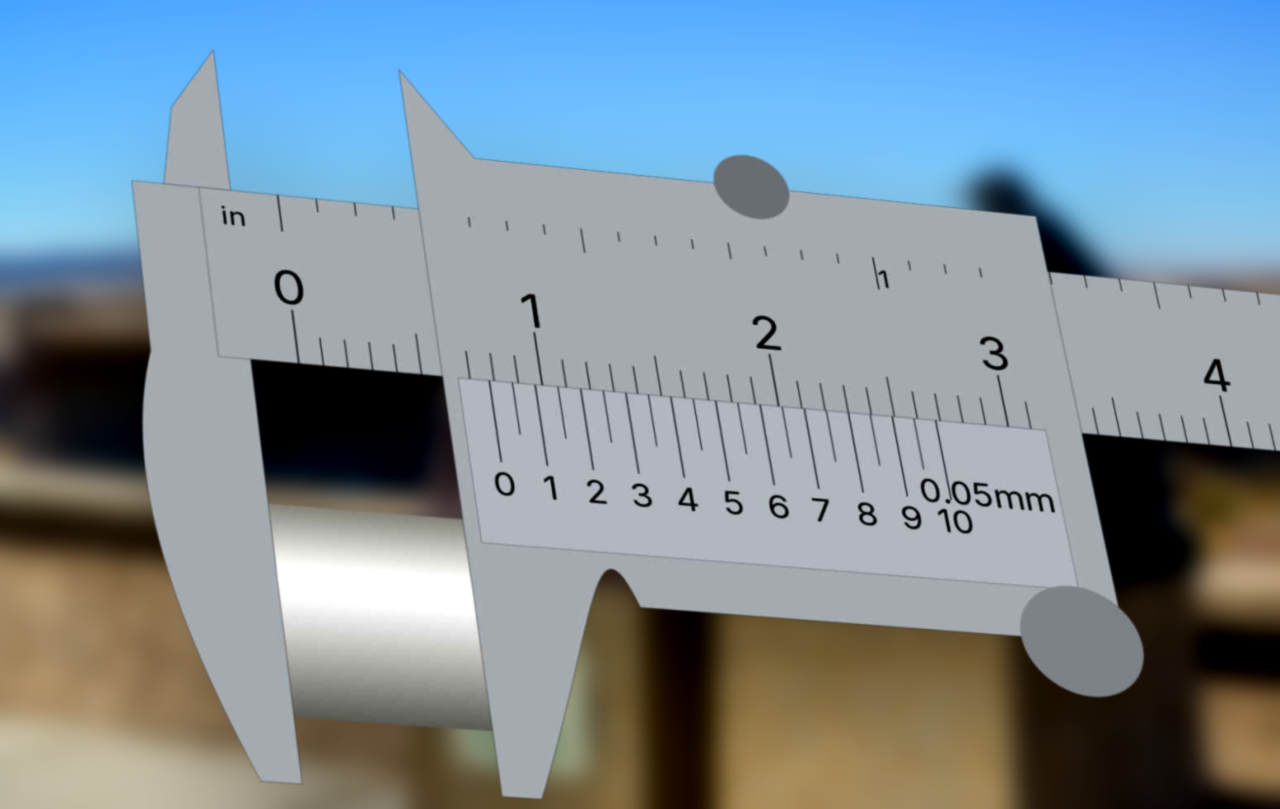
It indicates 7.8 mm
